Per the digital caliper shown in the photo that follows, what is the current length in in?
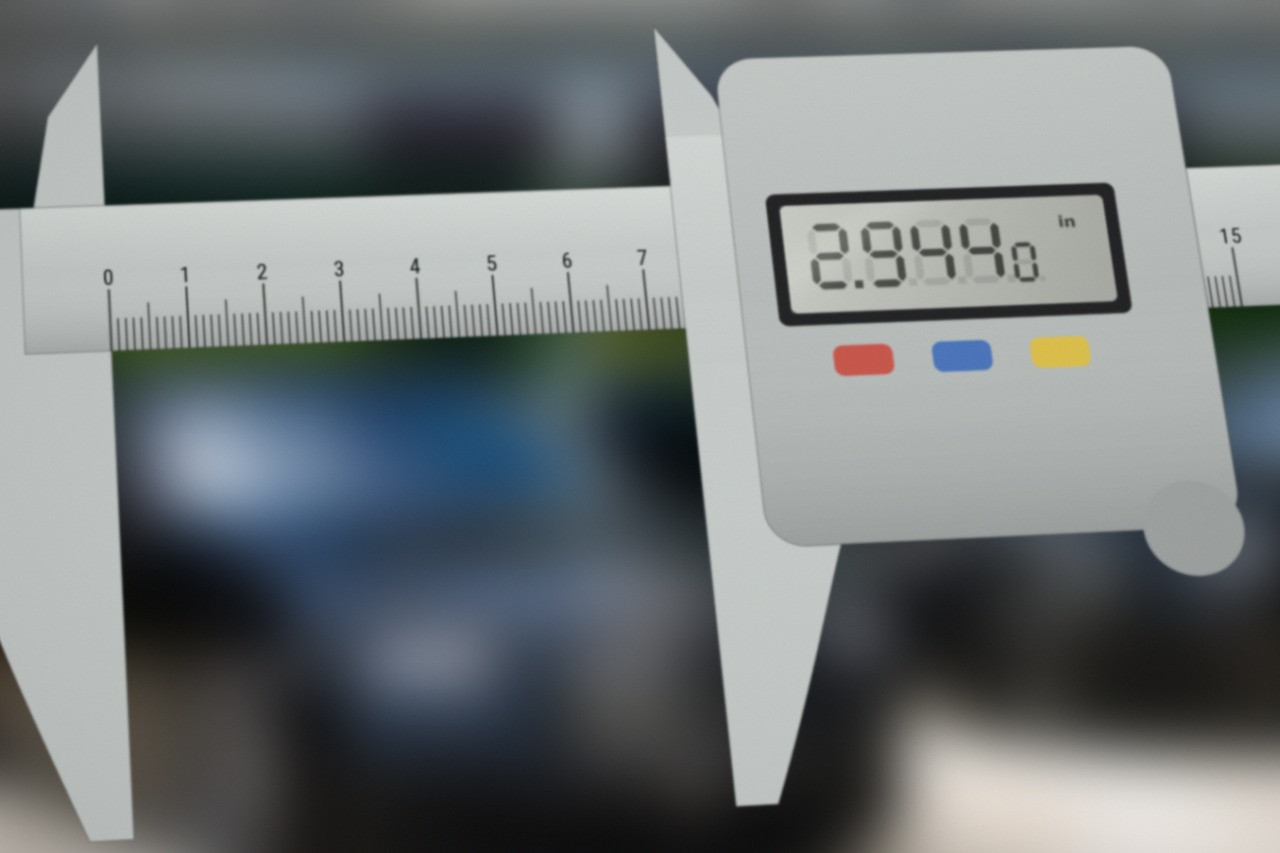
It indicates 2.9440 in
